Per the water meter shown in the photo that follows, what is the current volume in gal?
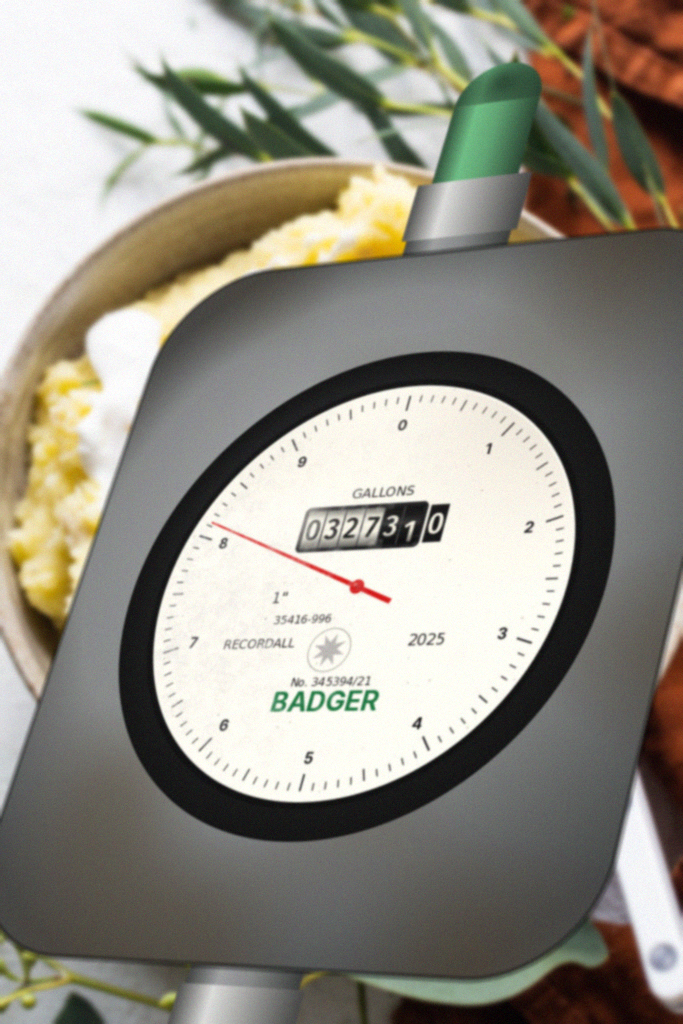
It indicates 327308.1 gal
